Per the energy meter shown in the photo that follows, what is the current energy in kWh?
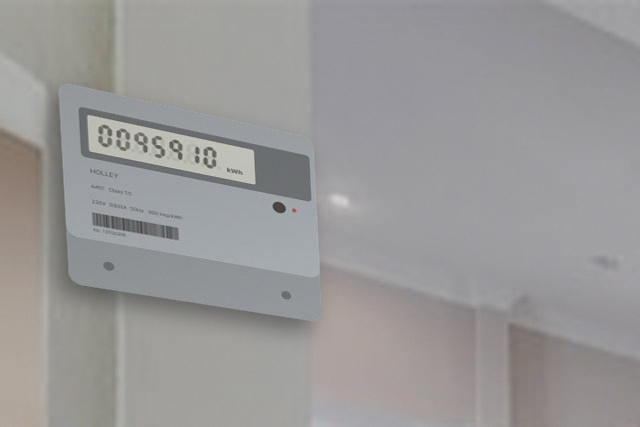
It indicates 95910 kWh
